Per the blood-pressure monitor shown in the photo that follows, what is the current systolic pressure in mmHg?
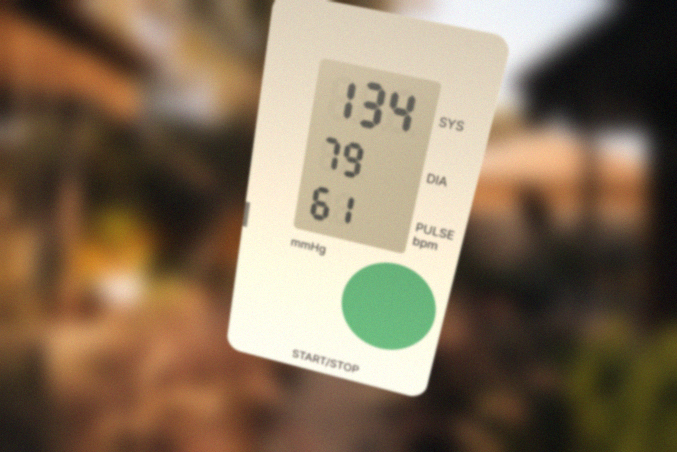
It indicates 134 mmHg
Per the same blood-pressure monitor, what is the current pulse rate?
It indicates 61 bpm
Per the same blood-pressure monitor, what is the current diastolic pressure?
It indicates 79 mmHg
